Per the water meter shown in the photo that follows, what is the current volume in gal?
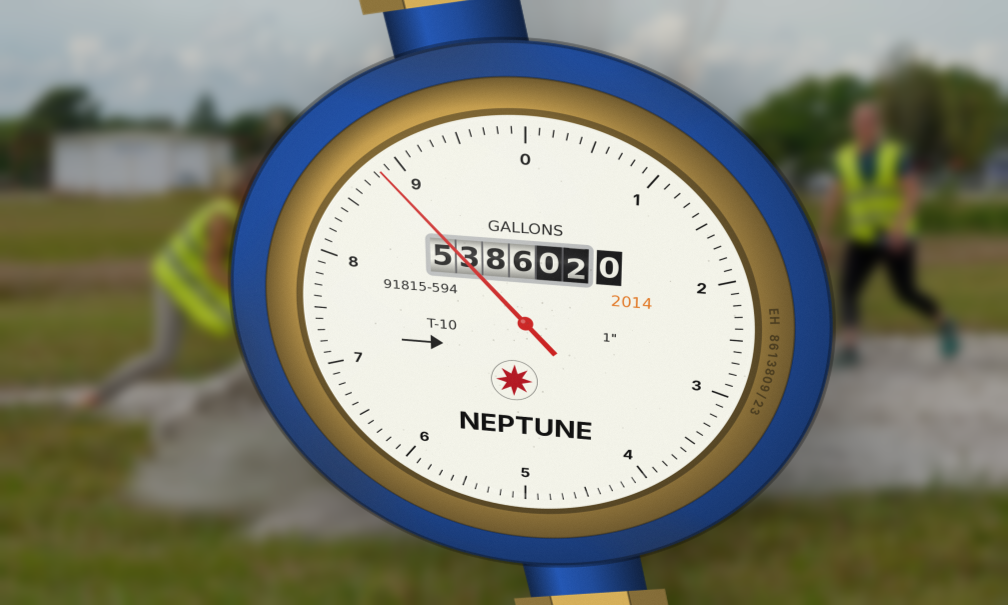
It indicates 5386018.8 gal
